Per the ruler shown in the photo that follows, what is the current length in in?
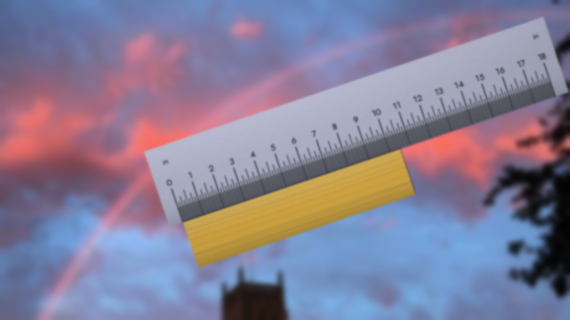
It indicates 10.5 in
